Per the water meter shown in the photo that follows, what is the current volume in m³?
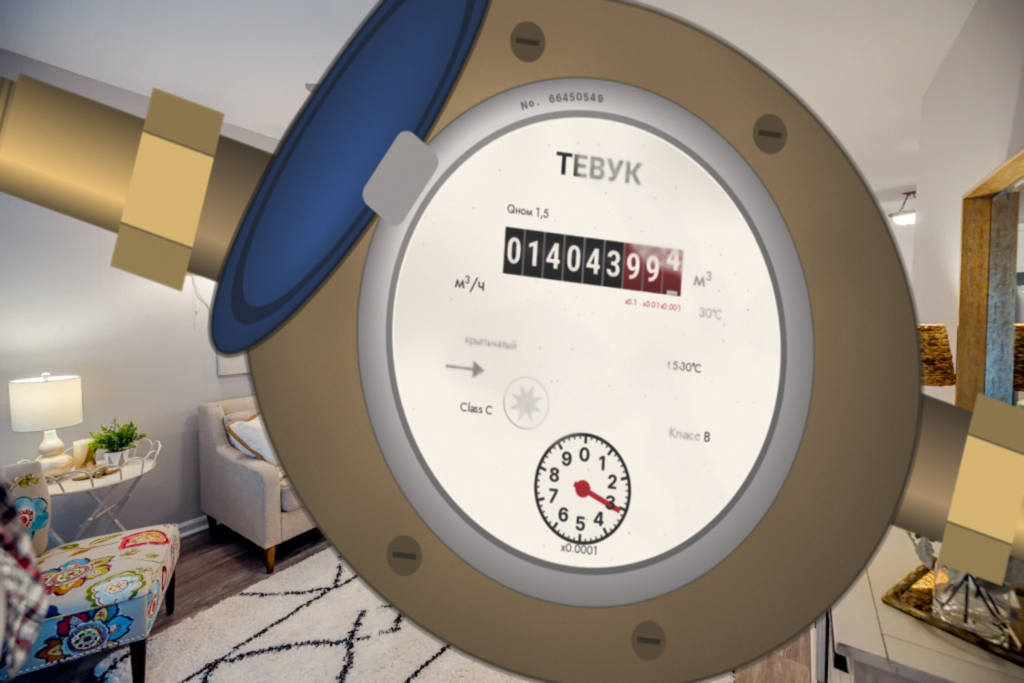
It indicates 14043.9943 m³
